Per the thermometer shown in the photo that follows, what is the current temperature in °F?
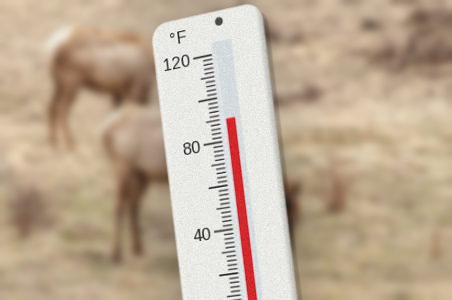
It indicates 90 °F
